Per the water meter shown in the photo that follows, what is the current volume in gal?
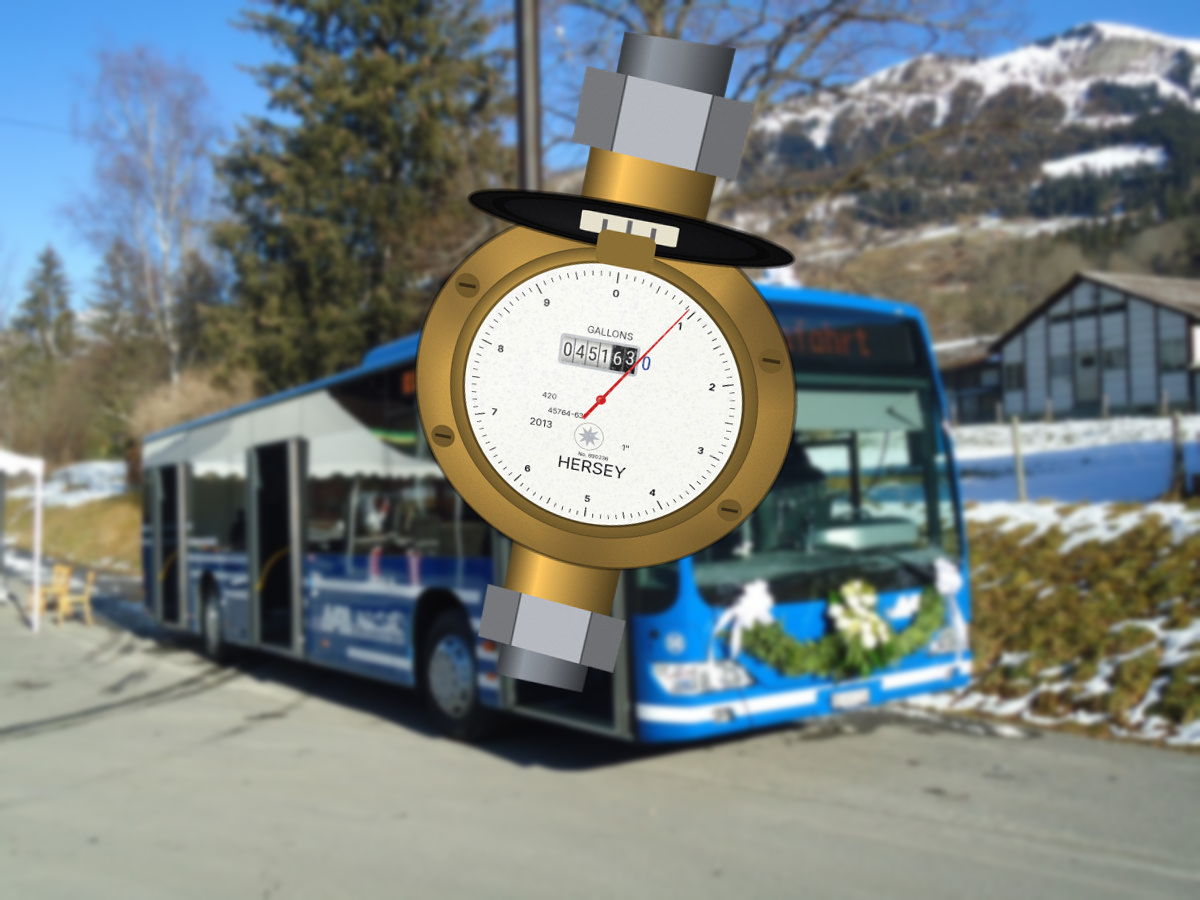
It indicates 451630.9 gal
